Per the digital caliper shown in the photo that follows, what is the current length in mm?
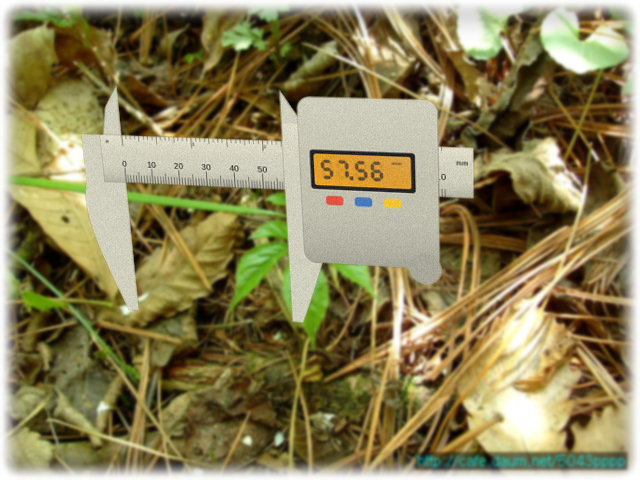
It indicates 57.56 mm
